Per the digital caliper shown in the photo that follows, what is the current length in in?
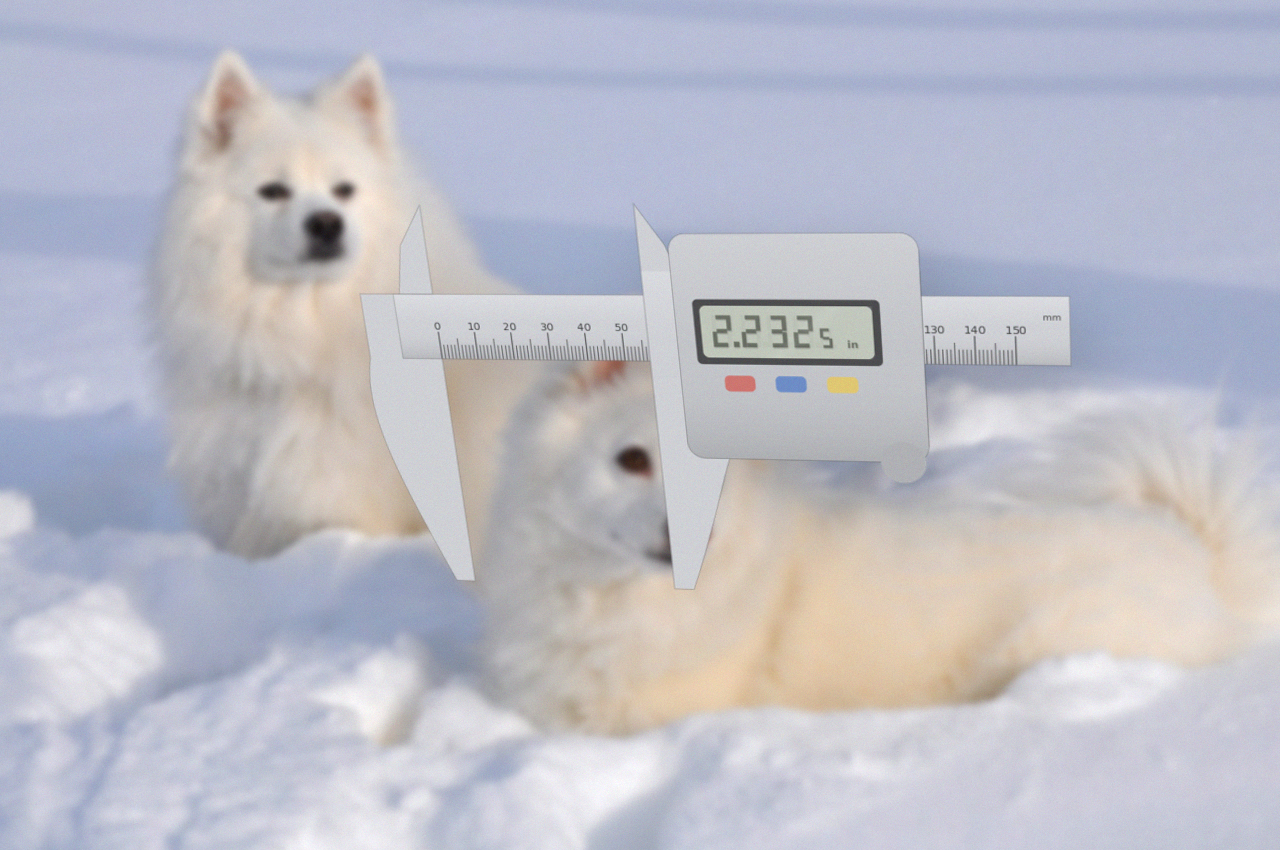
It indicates 2.2325 in
